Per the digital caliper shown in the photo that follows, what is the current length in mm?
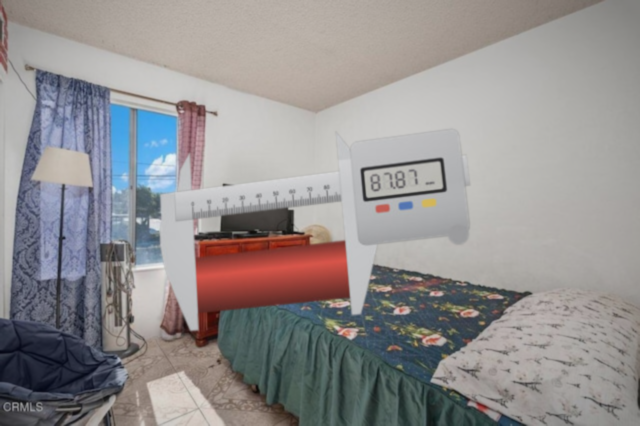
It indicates 87.87 mm
